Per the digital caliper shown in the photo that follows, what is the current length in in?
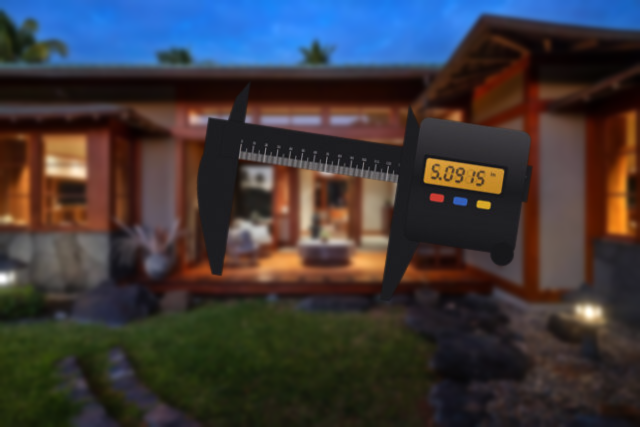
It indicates 5.0915 in
